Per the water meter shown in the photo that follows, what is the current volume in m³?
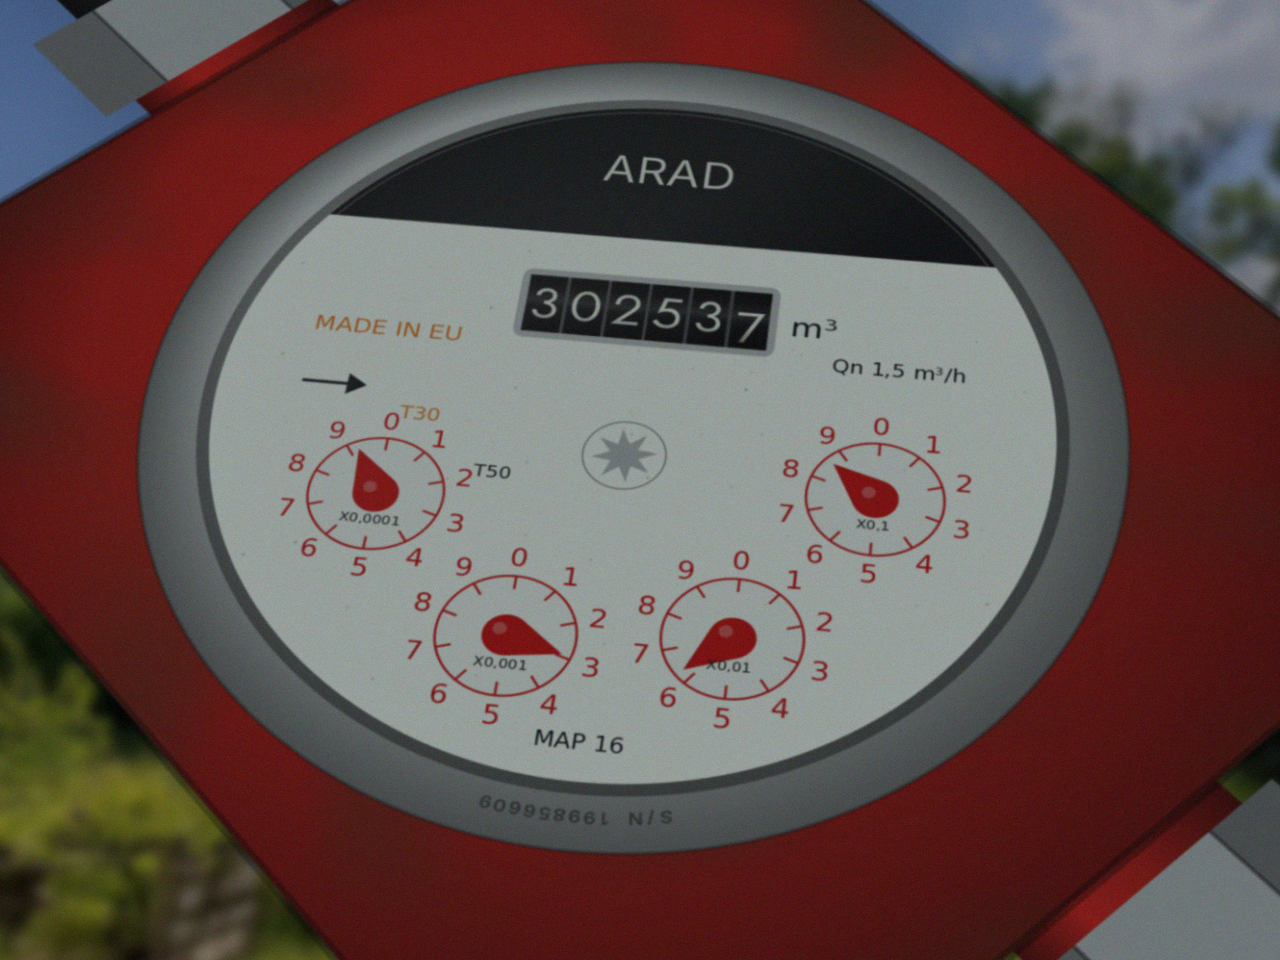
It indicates 302536.8629 m³
